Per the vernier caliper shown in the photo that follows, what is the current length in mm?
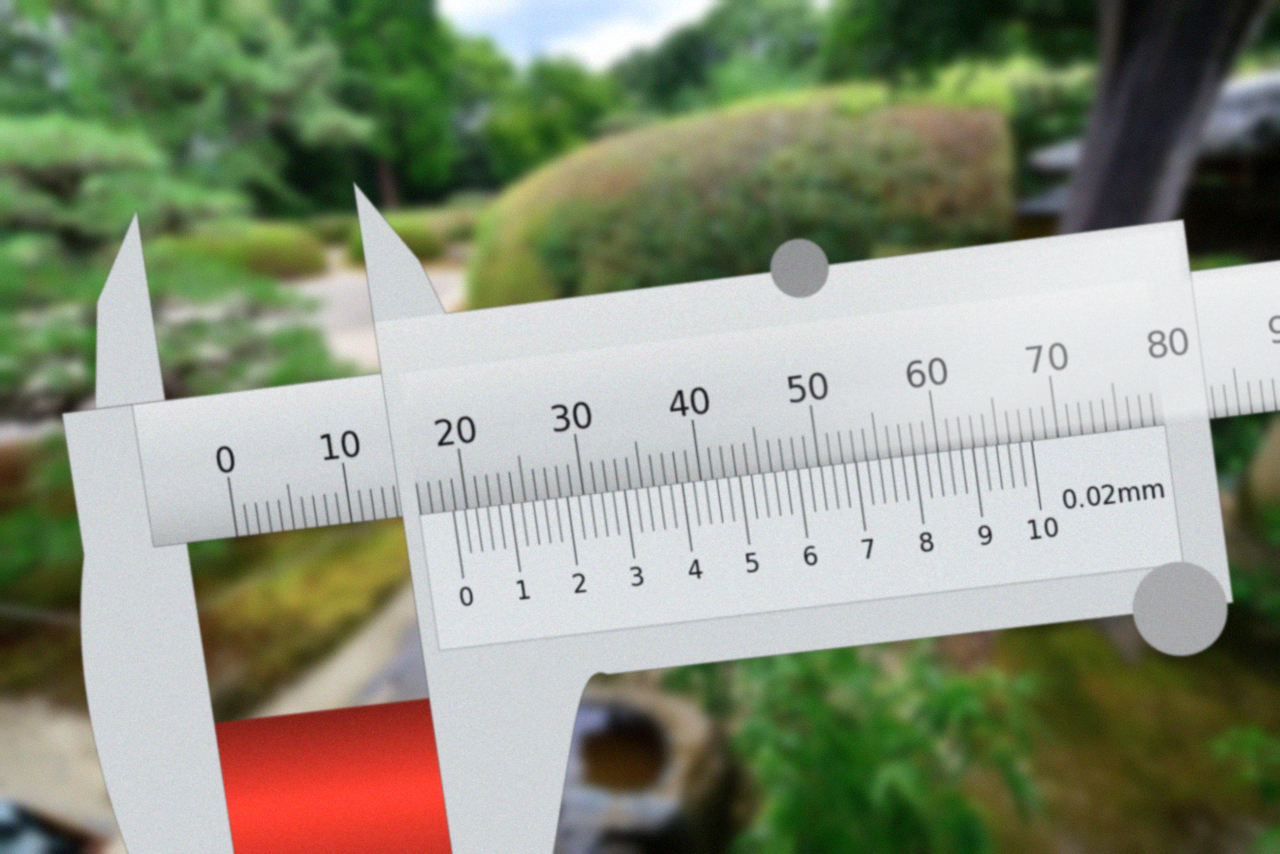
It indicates 18.8 mm
